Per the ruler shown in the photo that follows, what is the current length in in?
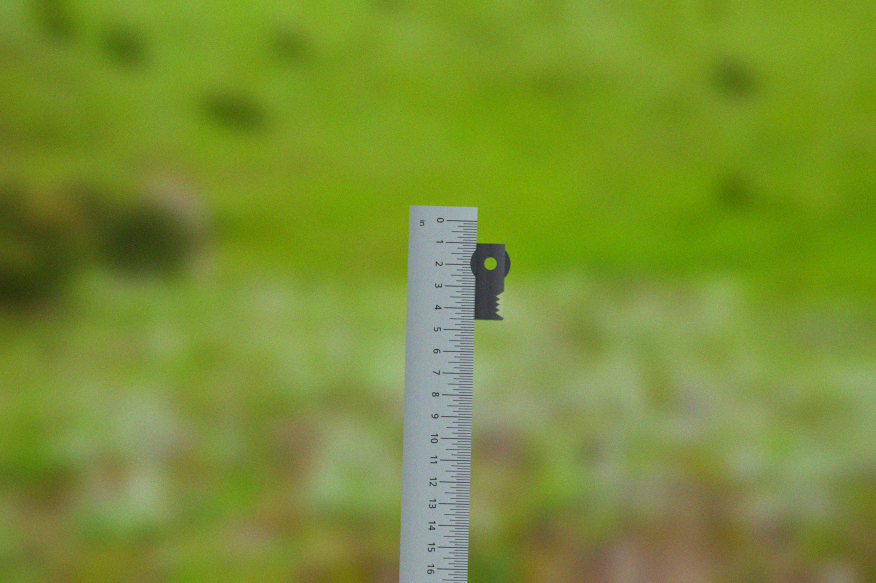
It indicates 3.5 in
